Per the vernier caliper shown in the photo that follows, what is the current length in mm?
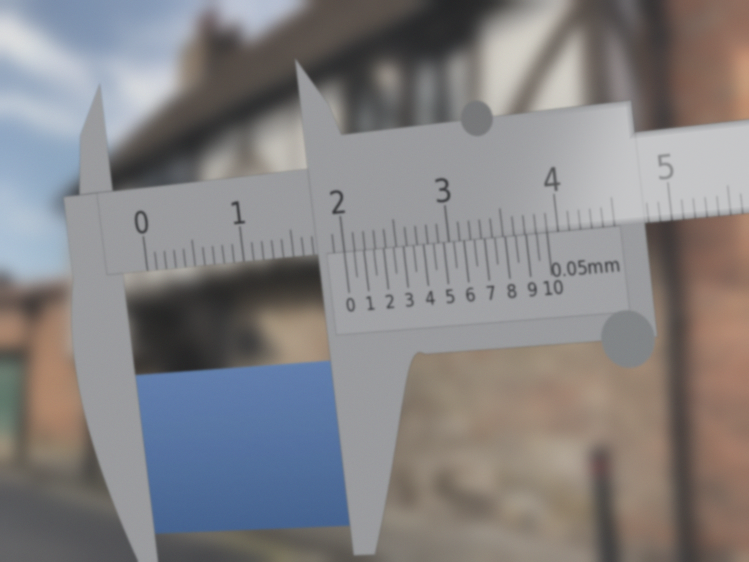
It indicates 20.0 mm
